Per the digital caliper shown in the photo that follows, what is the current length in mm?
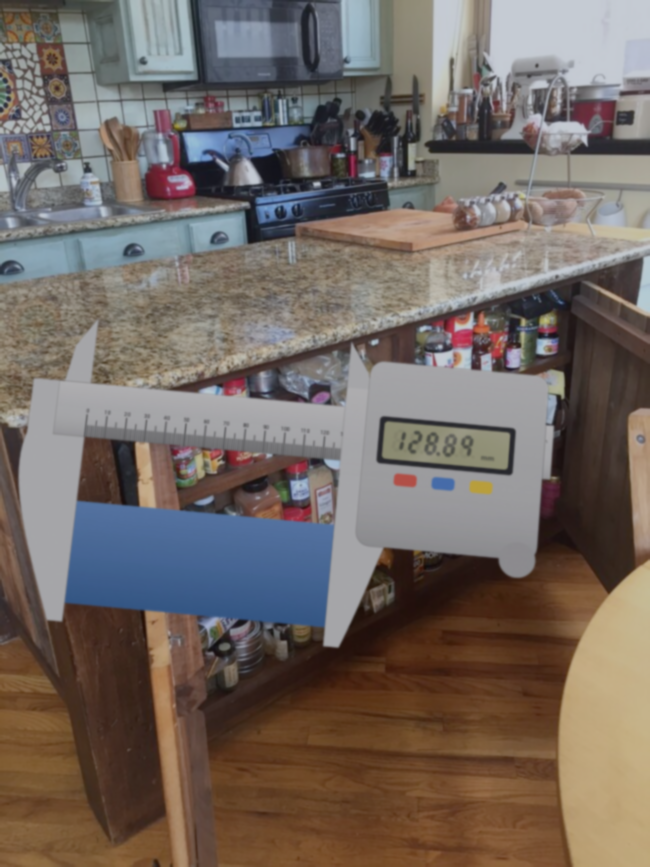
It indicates 128.89 mm
